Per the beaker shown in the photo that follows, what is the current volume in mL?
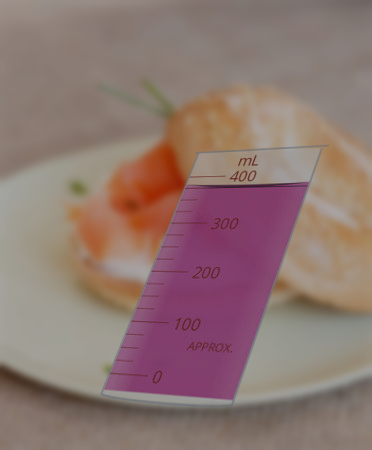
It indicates 375 mL
